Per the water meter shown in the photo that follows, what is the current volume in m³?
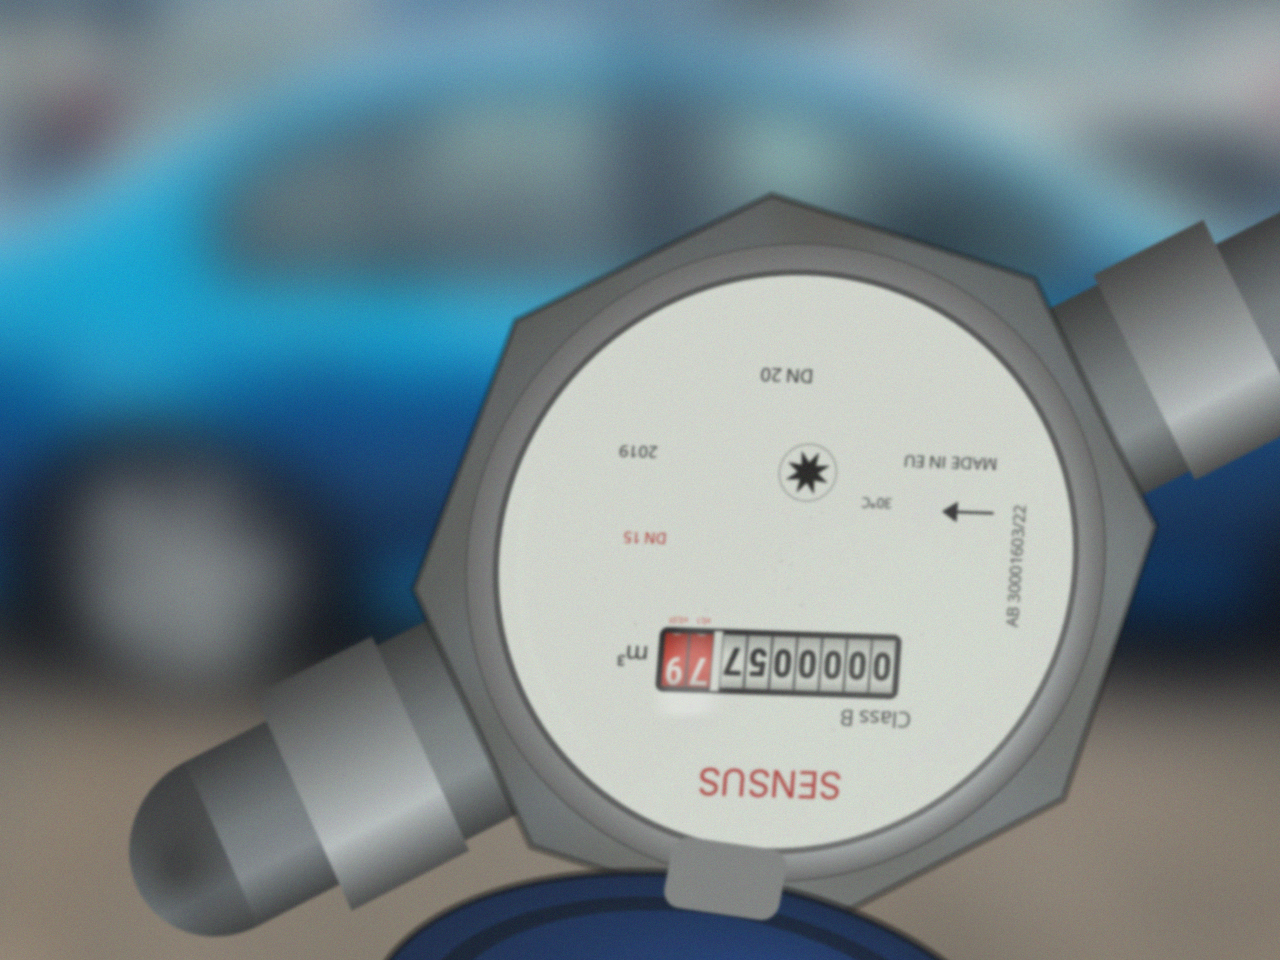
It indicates 57.79 m³
